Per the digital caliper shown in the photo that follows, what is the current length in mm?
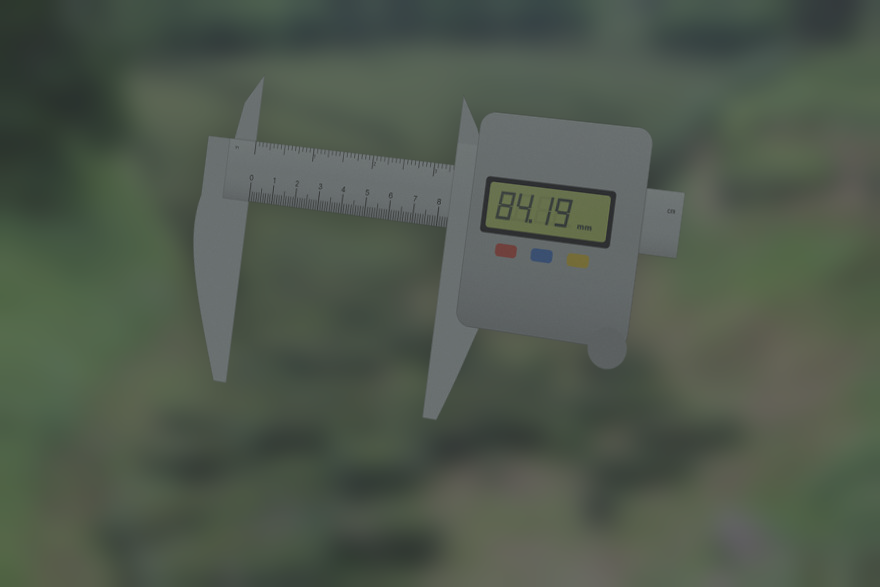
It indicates 84.19 mm
